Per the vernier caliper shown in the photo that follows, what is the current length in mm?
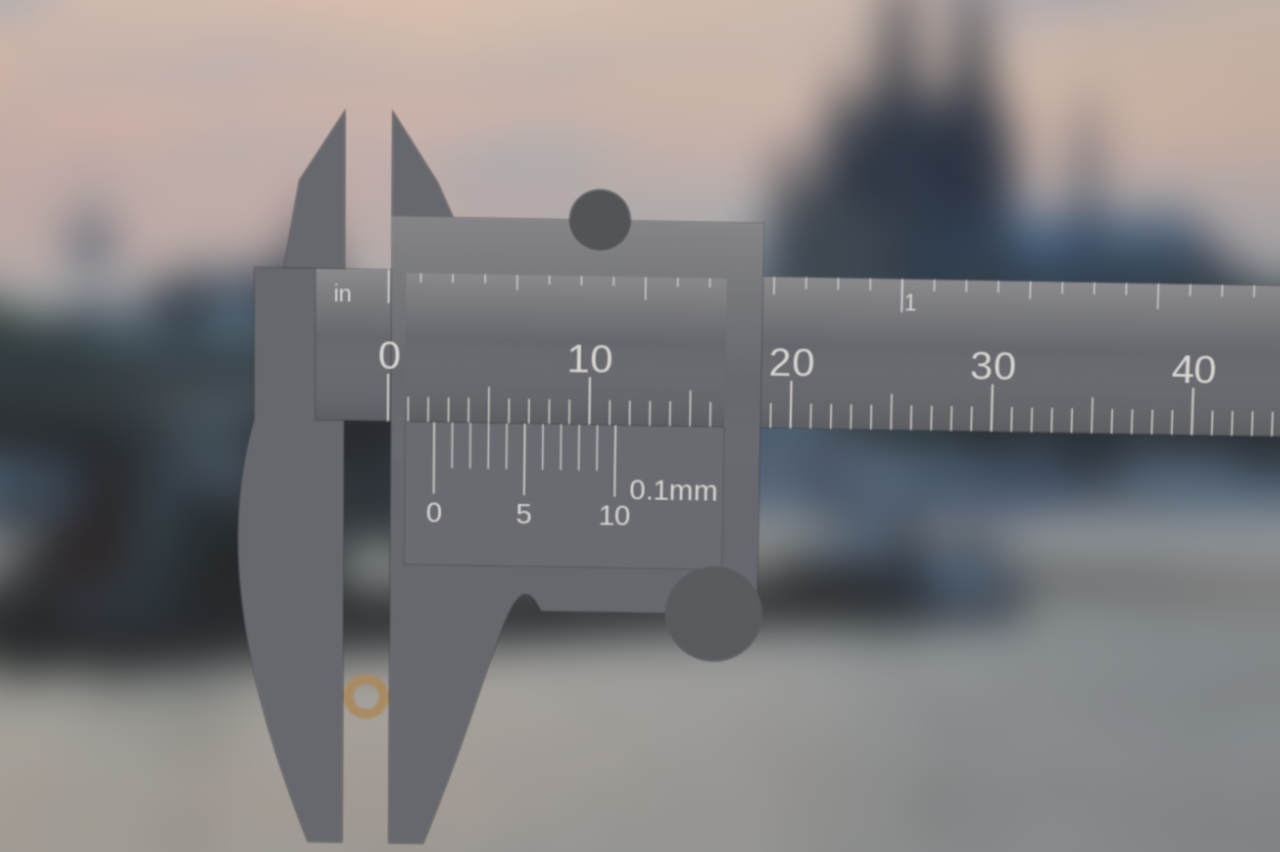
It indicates 2.3 mm
